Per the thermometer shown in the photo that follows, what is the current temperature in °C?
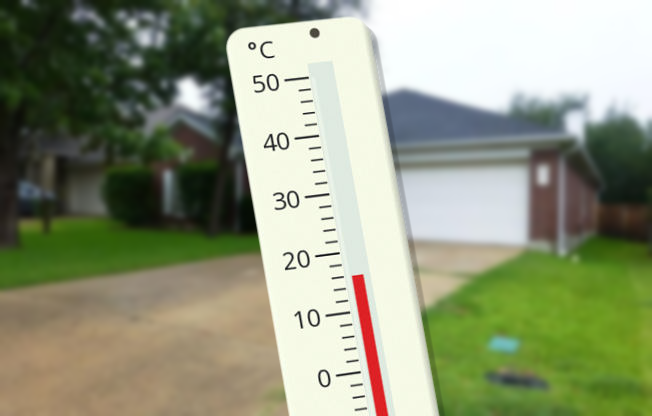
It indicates 16 °C
